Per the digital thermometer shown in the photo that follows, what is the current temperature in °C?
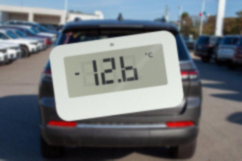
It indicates -12.6 °C
